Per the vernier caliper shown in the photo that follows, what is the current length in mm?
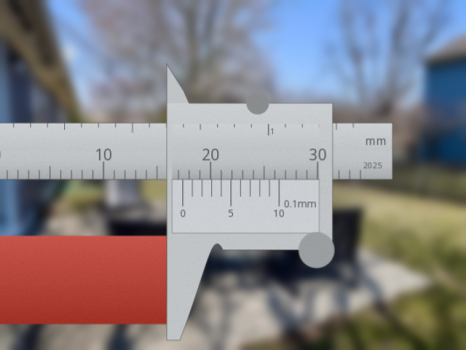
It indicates 17.4 mm
